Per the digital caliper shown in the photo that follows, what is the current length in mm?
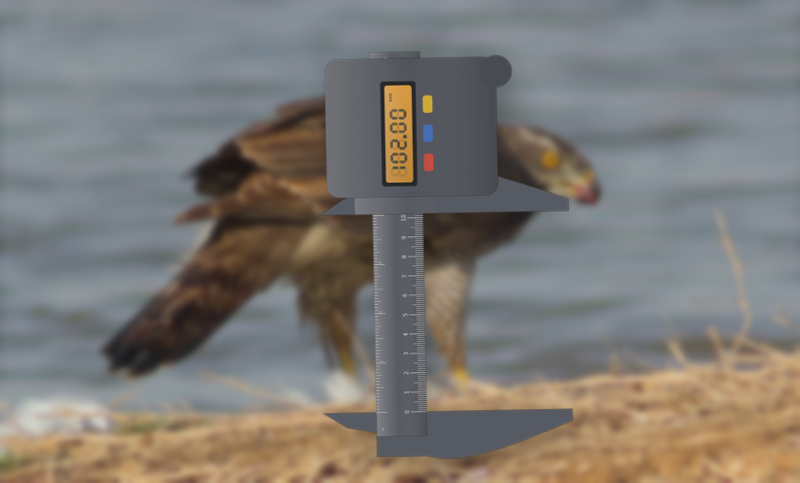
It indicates 102.00 mm
